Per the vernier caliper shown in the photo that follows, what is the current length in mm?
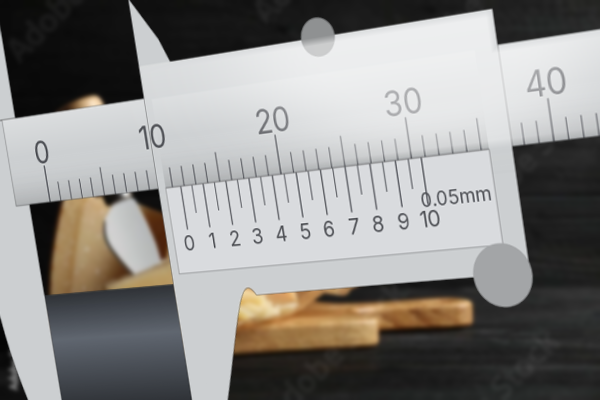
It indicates 11.7 mm
